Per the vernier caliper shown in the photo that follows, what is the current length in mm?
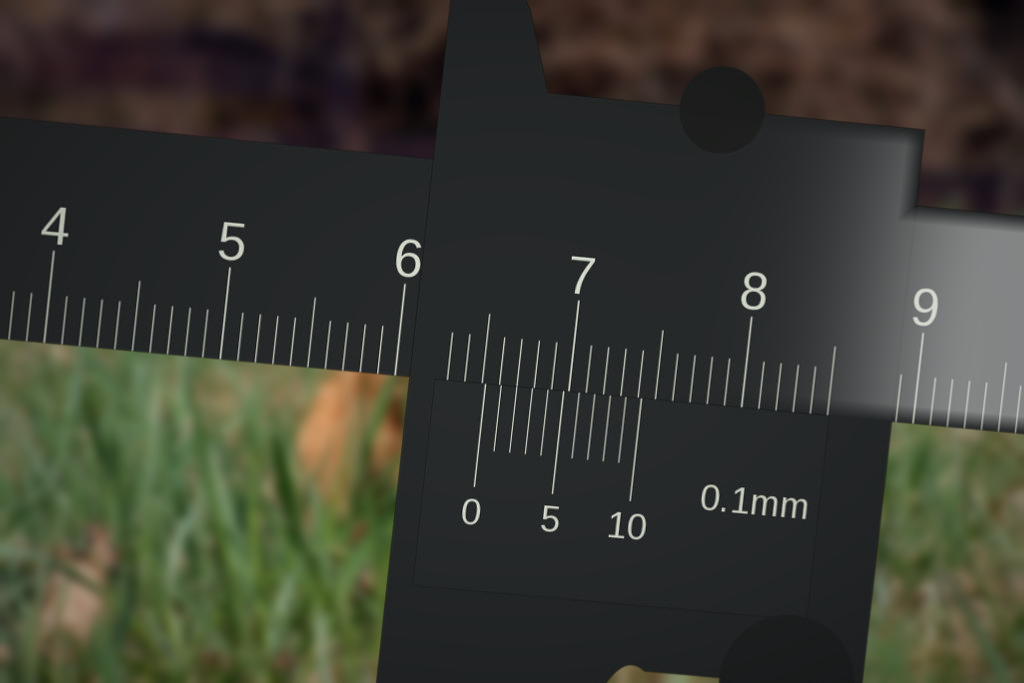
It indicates 65.2 mm
